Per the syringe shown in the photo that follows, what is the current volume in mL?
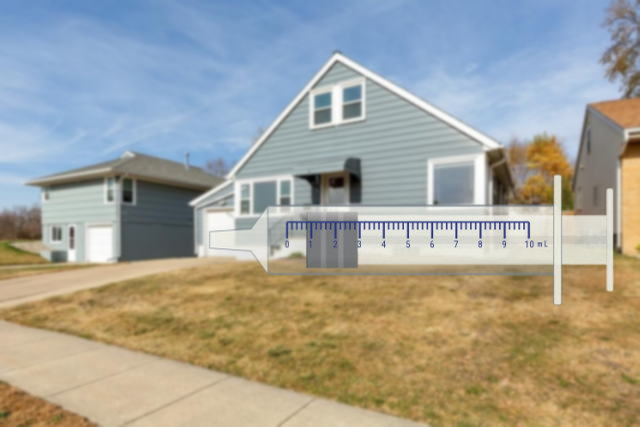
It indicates 0.8 mL
